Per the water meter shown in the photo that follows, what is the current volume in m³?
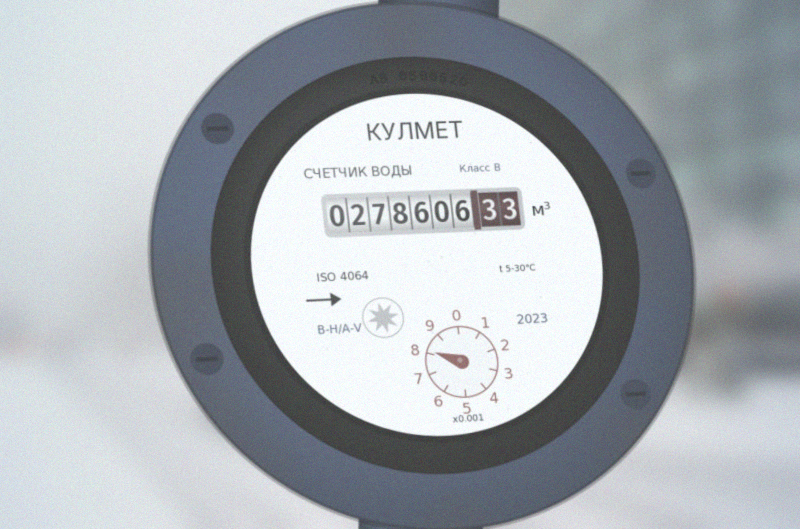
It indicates 278606.338 m³
